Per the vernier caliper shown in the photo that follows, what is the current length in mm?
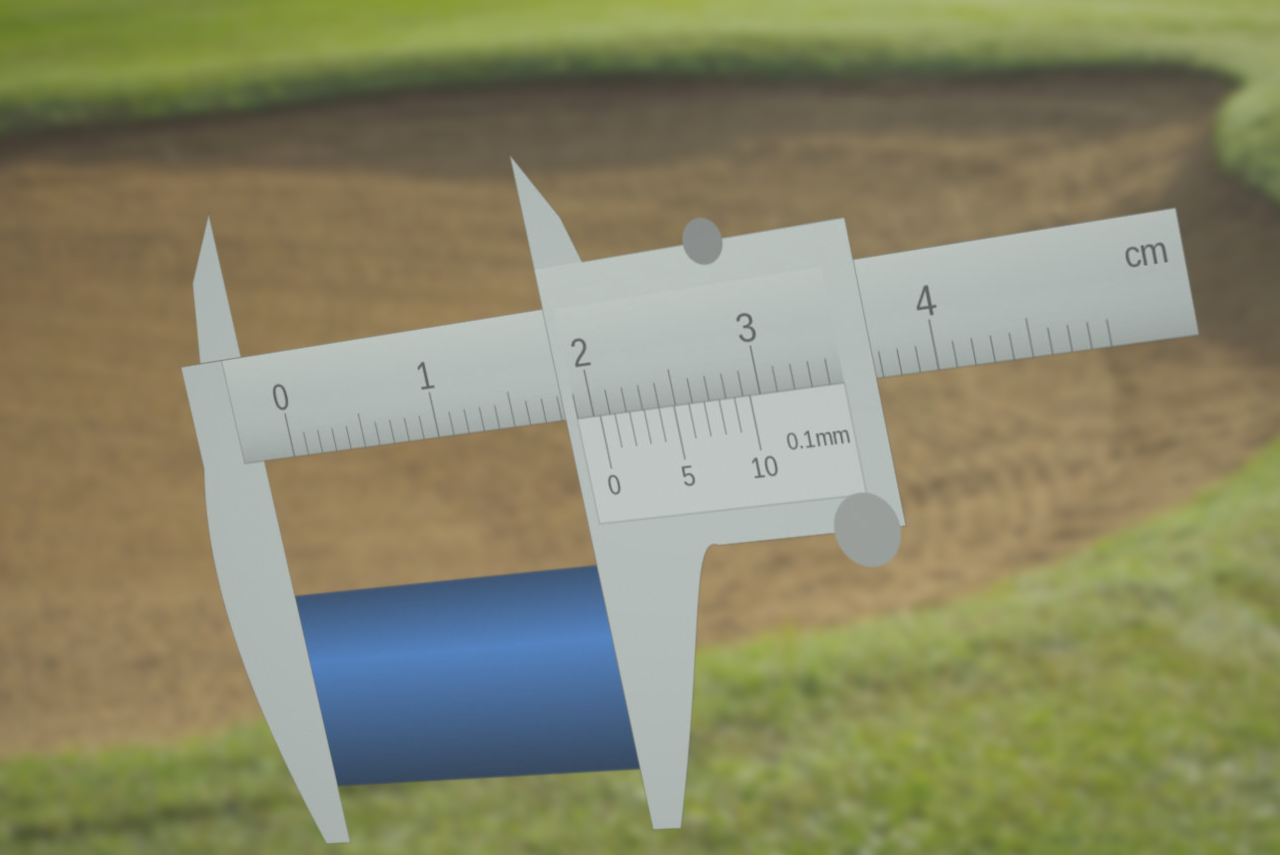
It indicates 20.4 mm
